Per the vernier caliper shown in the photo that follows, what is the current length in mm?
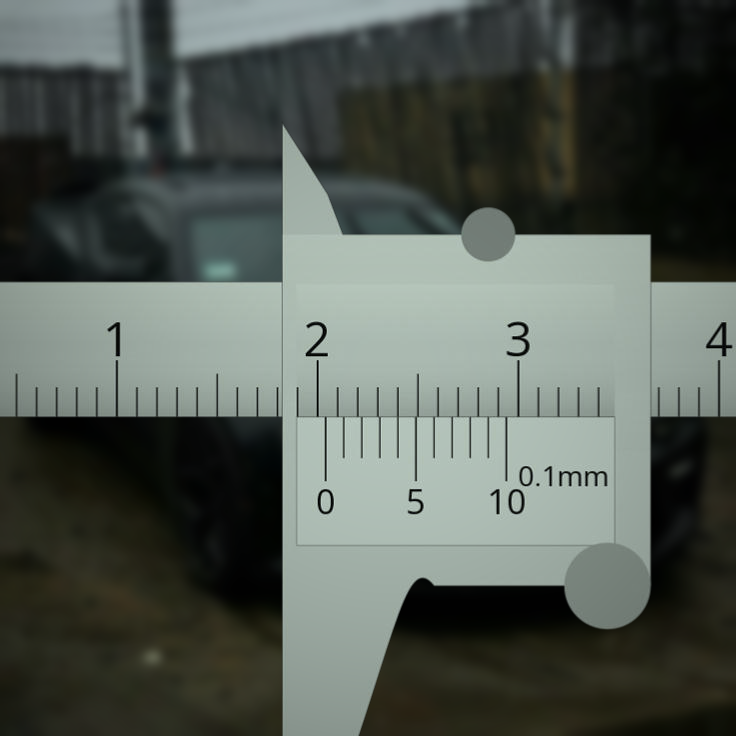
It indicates 20.4 mm
